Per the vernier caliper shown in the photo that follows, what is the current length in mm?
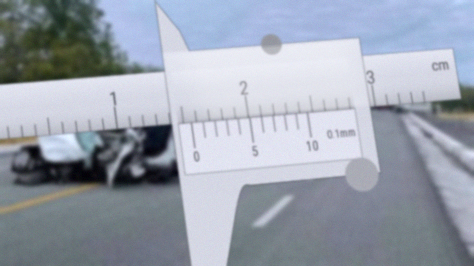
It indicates 15.6 mm
